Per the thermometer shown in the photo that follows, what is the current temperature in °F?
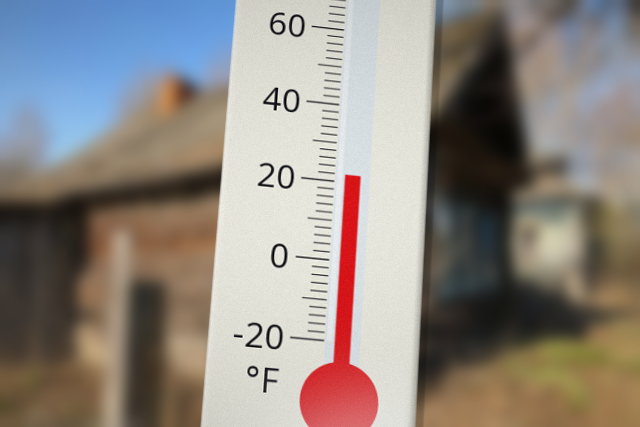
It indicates 22 °F
